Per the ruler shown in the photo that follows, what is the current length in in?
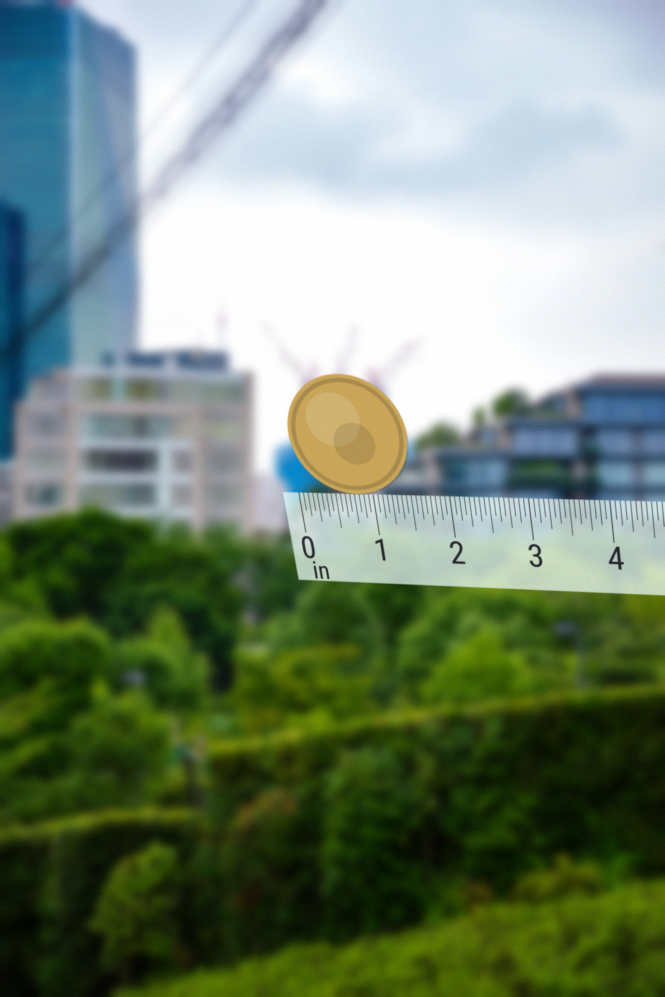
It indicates 1.5625 in
